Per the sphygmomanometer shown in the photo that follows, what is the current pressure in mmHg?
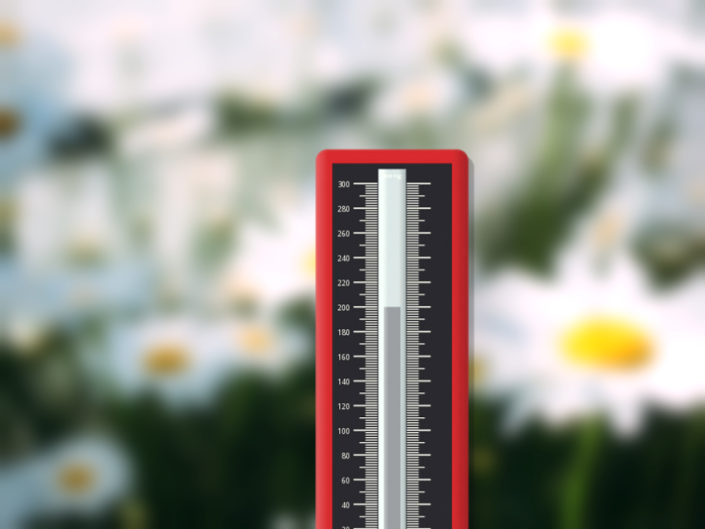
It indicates 200 mmHg
